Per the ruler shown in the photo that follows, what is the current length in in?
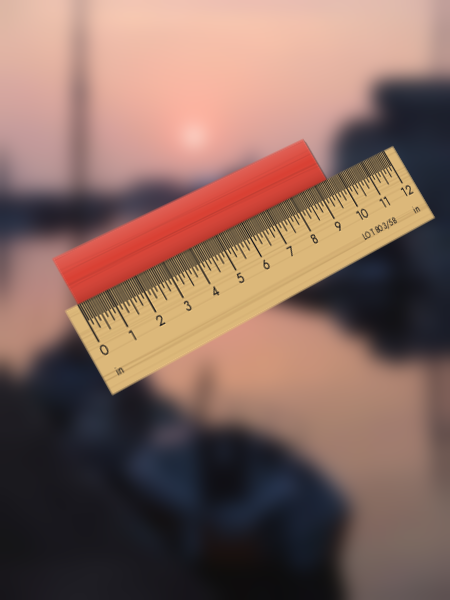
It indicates 9.5 in
